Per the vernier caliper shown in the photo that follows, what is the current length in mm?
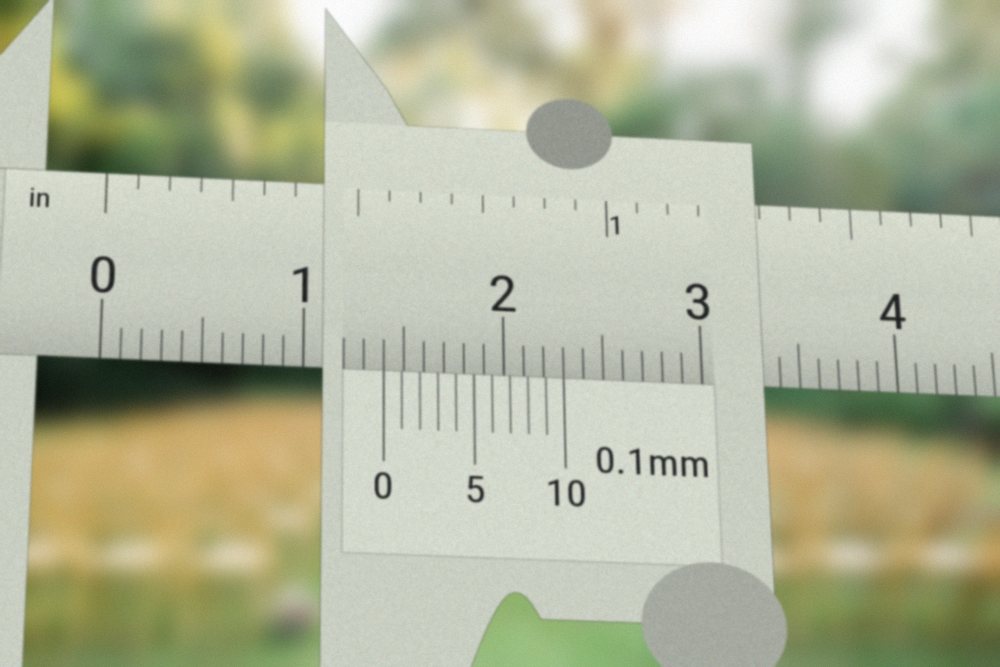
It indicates 14.0 mm
